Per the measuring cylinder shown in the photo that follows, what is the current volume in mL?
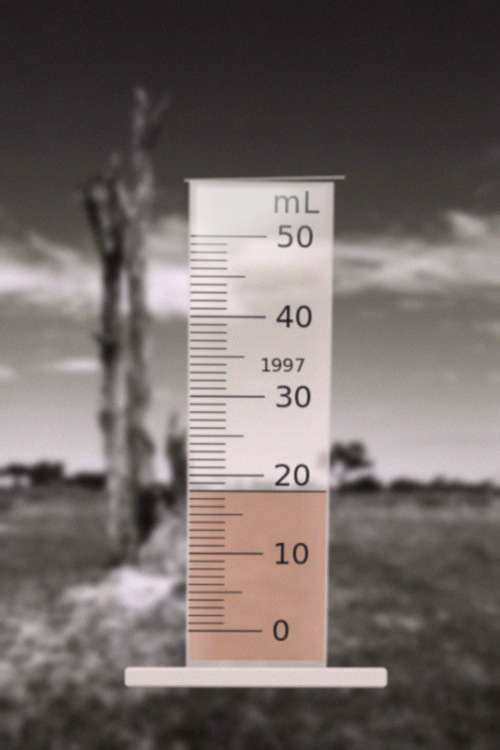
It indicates 18 mL
